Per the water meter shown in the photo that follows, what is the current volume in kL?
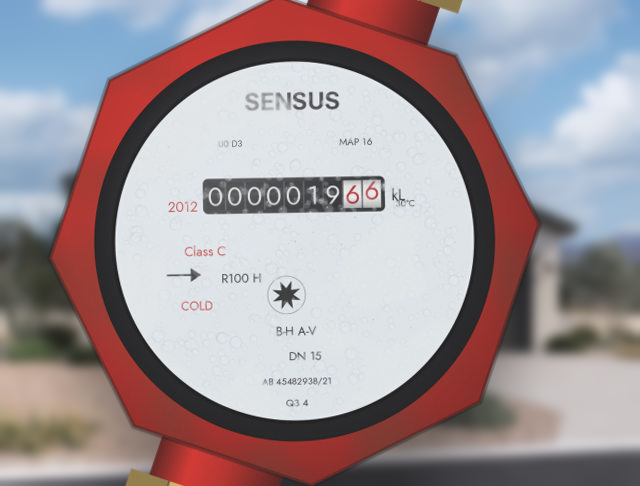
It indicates 19.66 kL
